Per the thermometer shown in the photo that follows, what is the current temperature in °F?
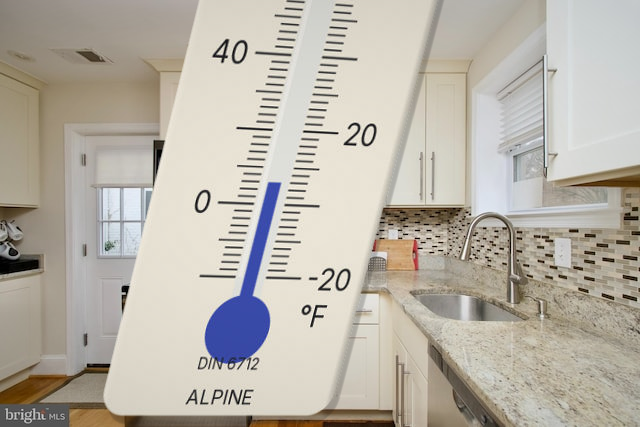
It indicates 6 °F
